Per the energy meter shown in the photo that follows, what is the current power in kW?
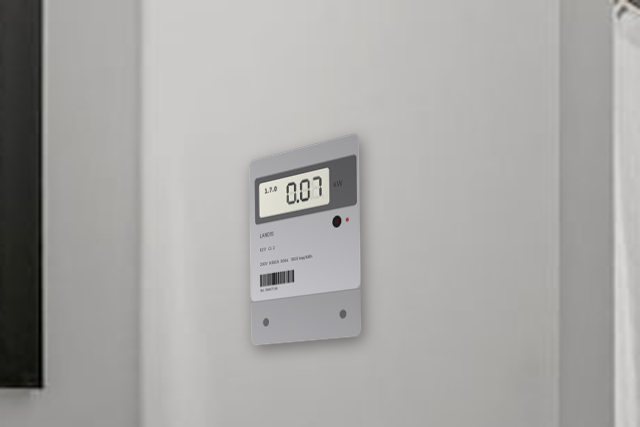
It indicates 0.07 kW
